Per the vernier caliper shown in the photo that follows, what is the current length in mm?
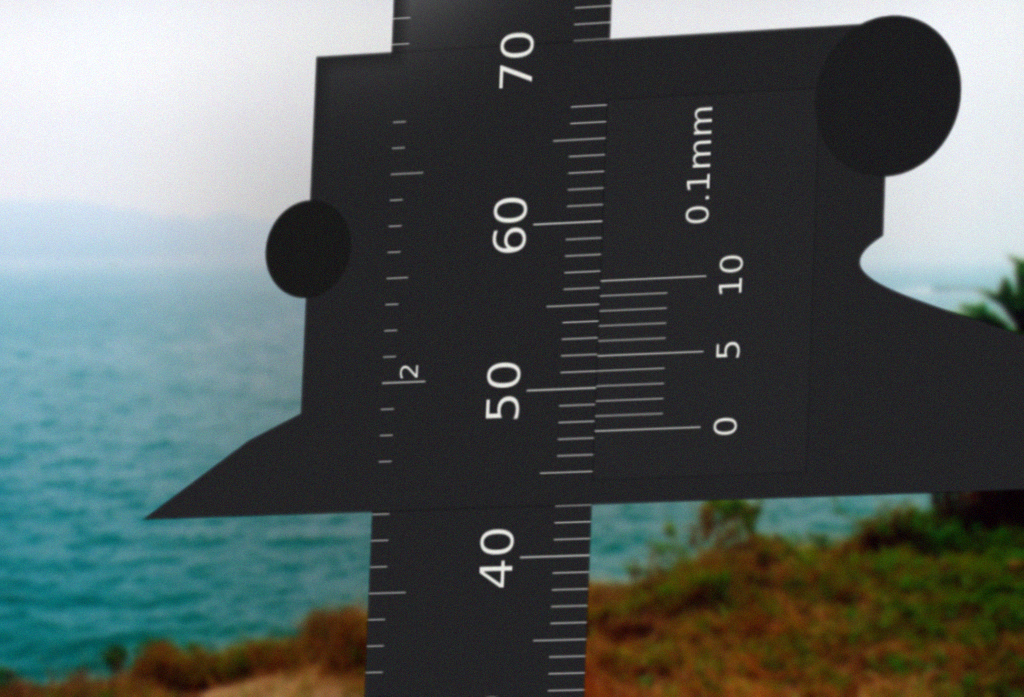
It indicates 47.4 mm
